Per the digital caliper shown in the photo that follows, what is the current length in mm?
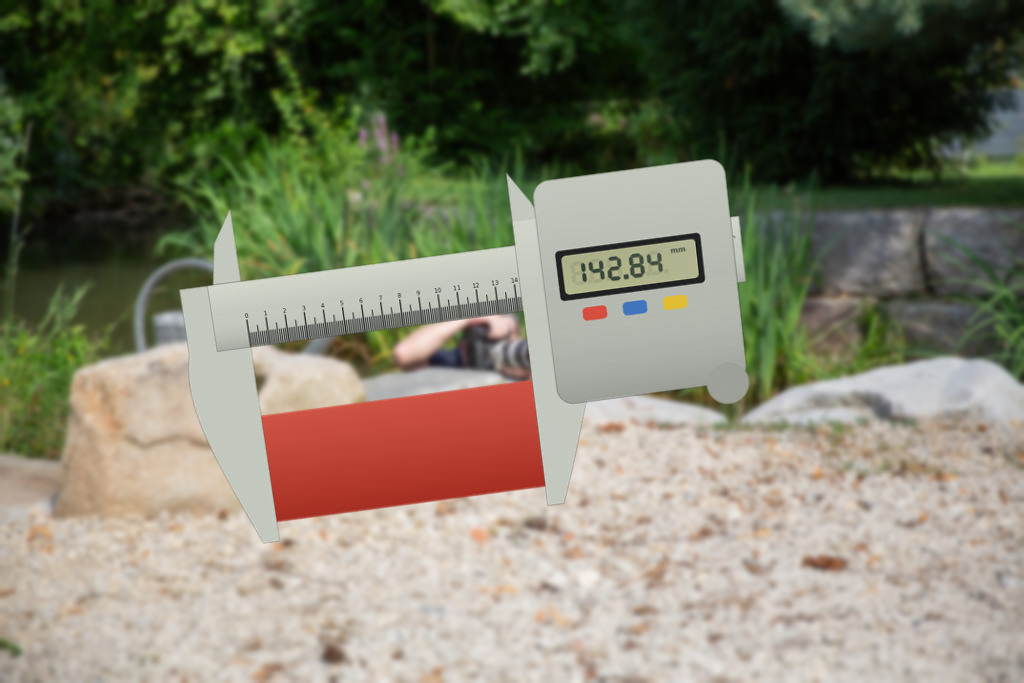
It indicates 142.84 mm
